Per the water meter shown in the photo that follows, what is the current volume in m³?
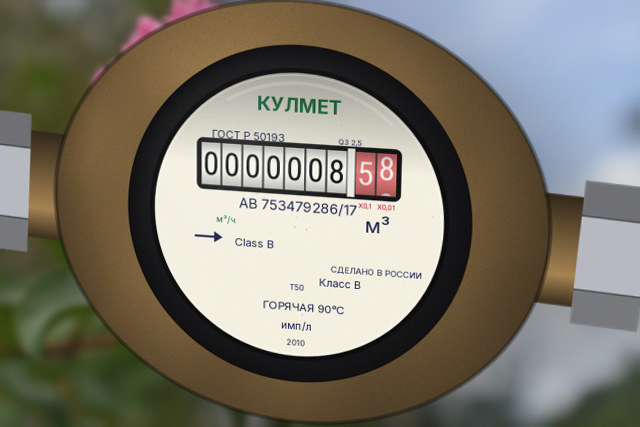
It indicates 8.58 m³
